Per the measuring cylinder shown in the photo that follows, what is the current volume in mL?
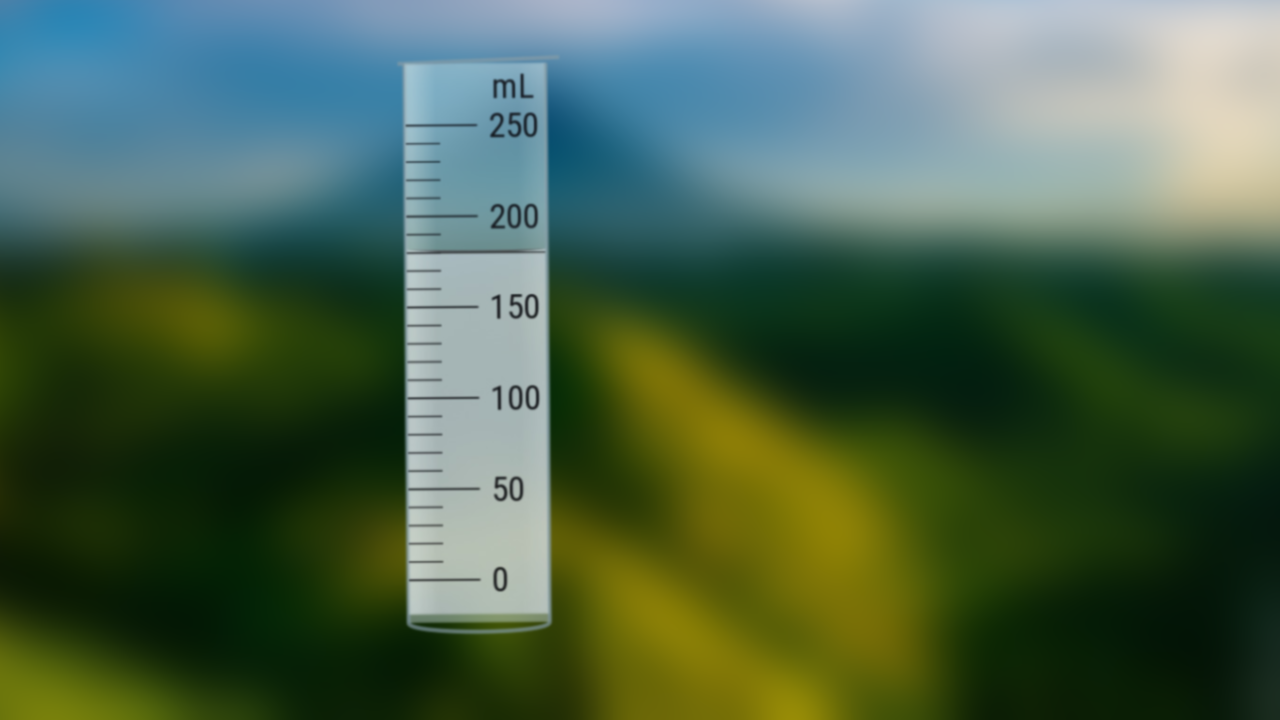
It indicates 180 mL
